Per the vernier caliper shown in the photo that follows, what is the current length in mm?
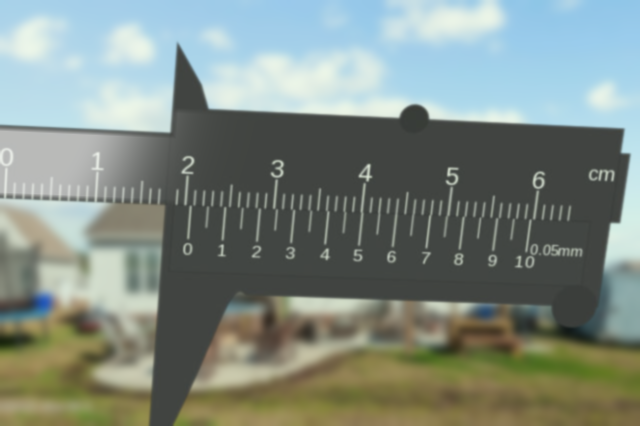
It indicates 20.6 mm
